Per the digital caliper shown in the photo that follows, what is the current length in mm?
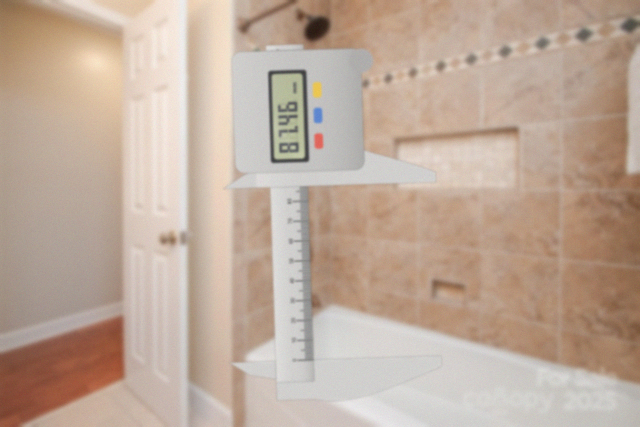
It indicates 87.46 mm
